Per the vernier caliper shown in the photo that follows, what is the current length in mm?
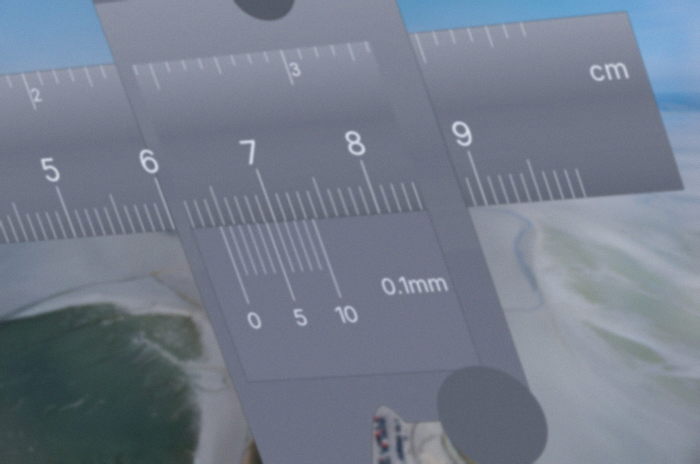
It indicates 64.6 mm
